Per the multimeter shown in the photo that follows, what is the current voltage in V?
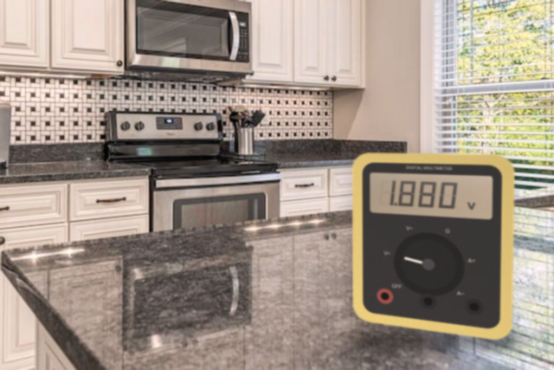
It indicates 1.880 V
